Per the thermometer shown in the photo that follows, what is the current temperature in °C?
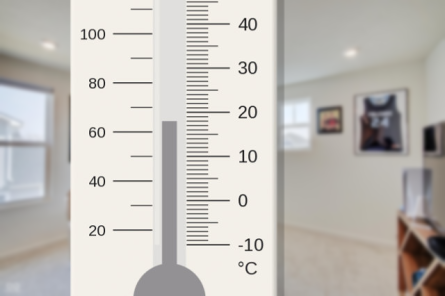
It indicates 18 °C
